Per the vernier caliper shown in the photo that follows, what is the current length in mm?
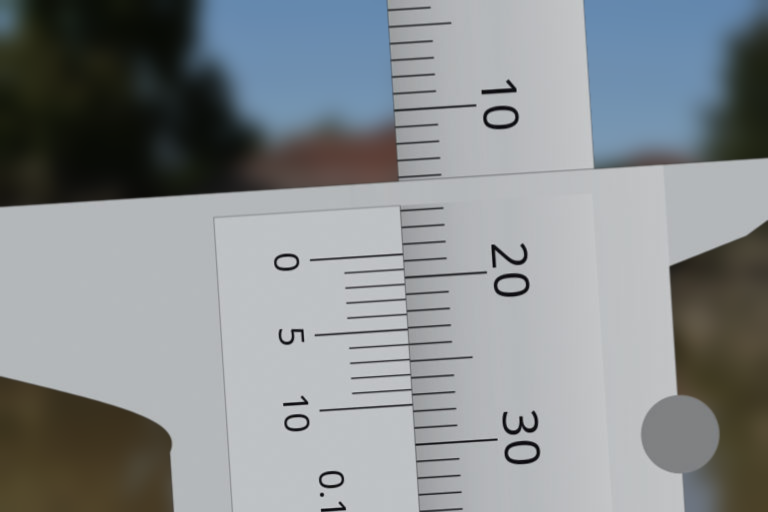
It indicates 18.6 mm
